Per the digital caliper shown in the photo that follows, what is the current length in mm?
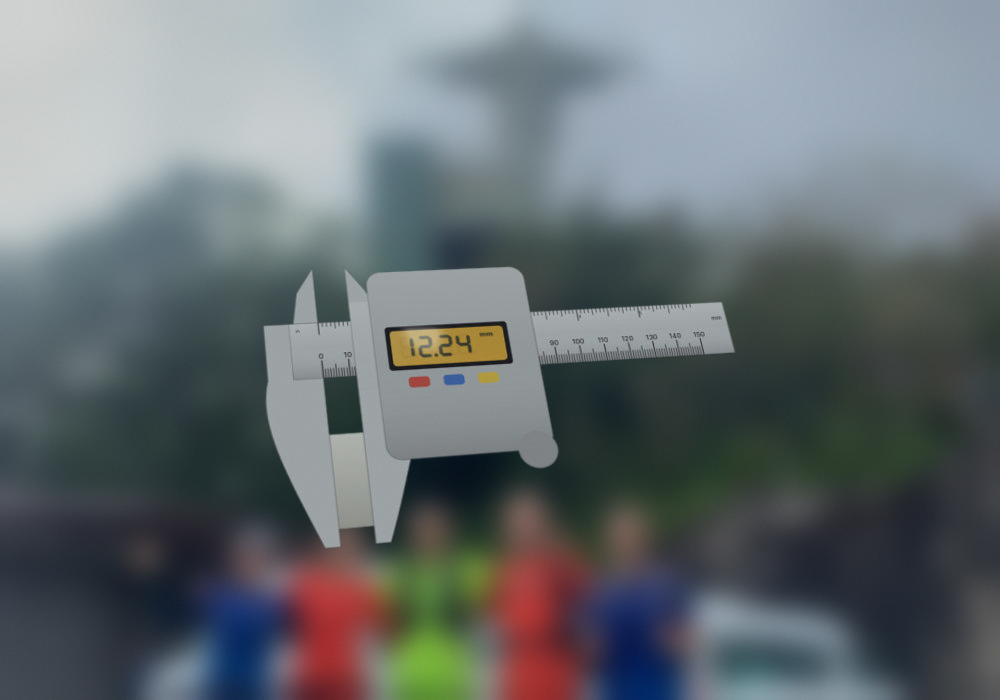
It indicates 12.24 mm
